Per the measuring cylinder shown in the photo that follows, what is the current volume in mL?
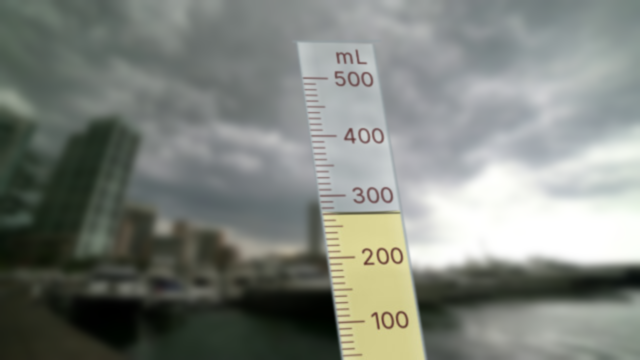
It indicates 270 mL
